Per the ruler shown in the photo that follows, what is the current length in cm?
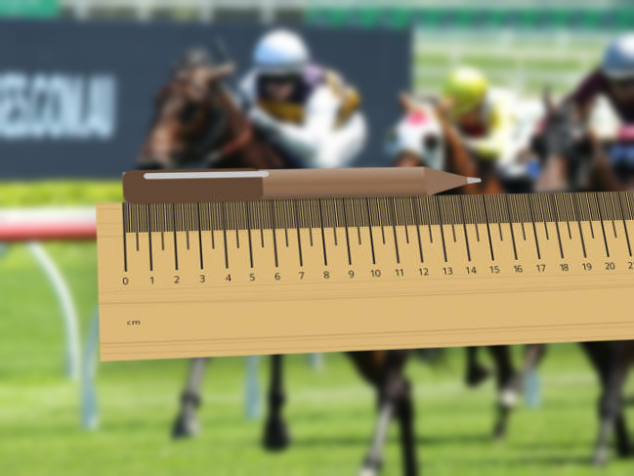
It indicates 15 cm
